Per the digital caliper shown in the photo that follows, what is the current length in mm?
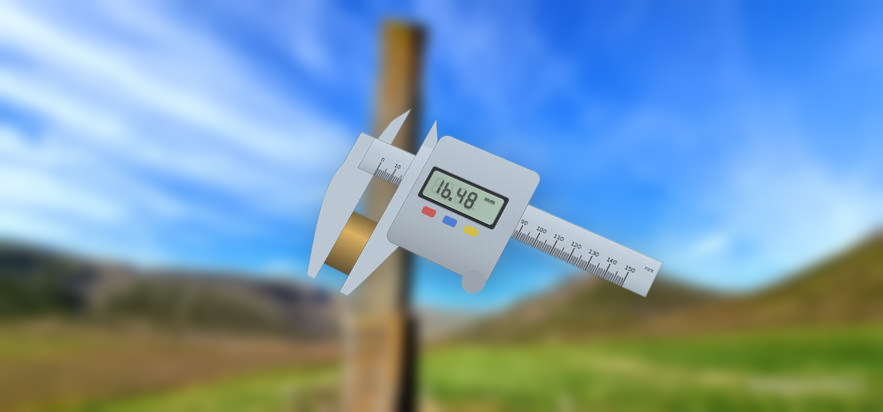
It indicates 16.48 mm
